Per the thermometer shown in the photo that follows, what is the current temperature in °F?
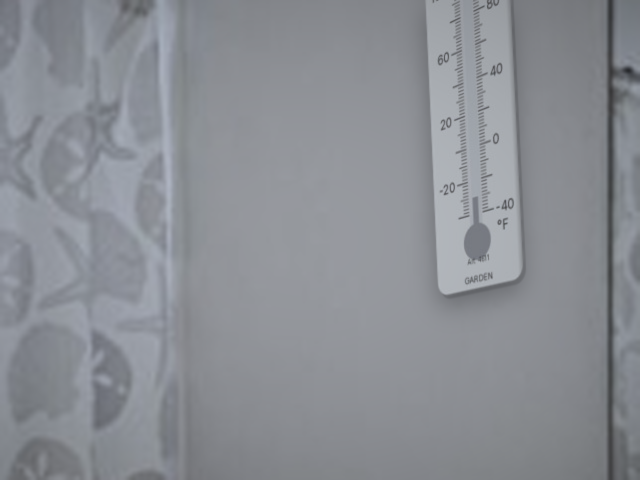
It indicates -30 °F
